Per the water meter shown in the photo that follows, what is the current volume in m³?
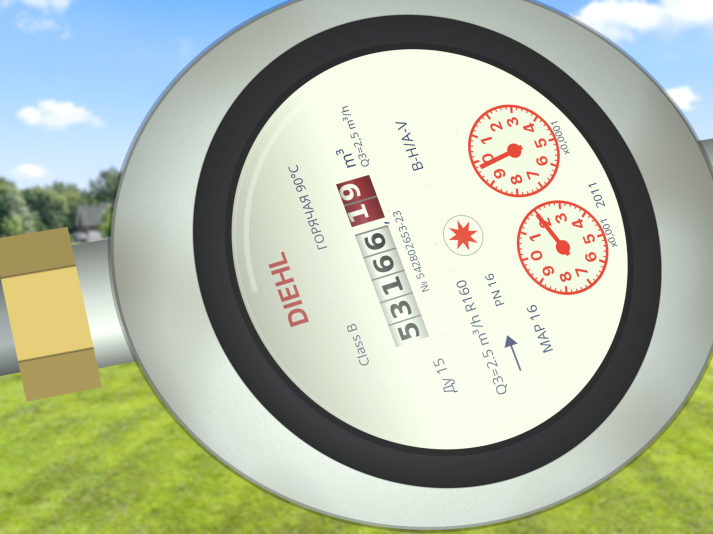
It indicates 53166.1919 m³
